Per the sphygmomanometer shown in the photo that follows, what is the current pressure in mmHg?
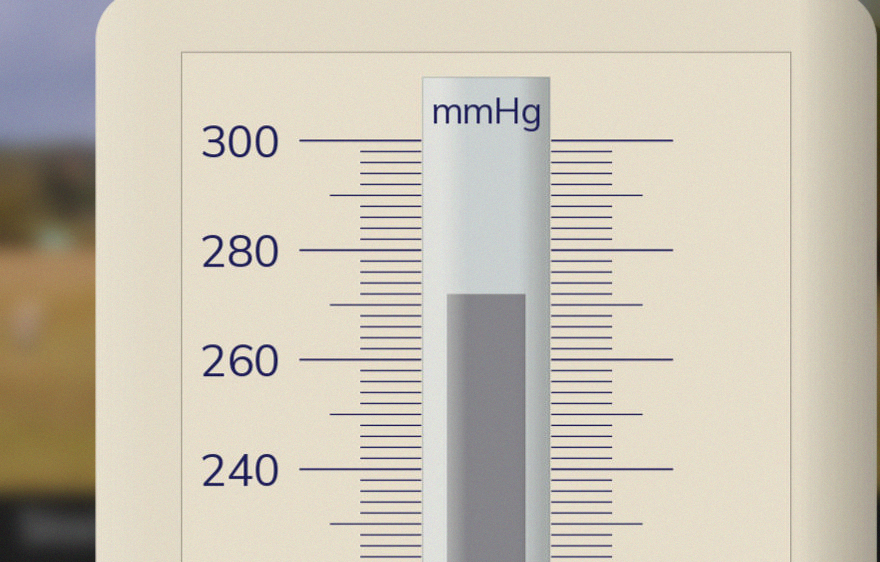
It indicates 272 mmHg
